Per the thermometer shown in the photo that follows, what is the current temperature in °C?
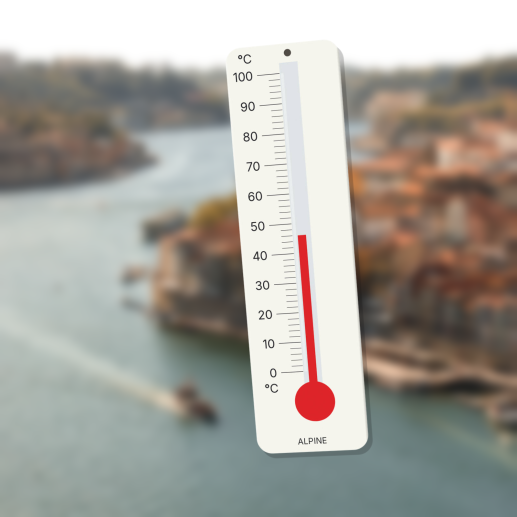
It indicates 46 °C
